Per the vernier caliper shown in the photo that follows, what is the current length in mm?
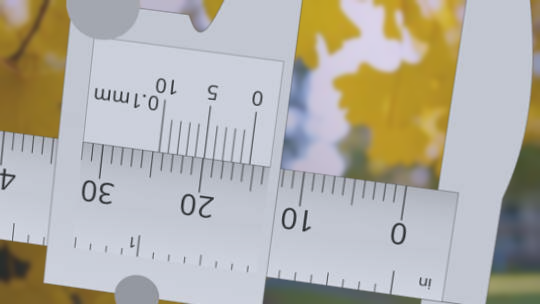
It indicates 15.4 mm
